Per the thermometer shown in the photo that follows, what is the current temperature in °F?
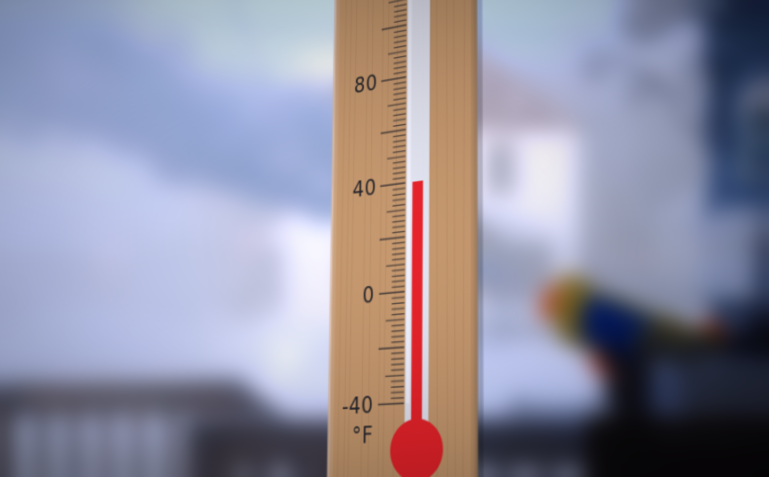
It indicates 40 °F
